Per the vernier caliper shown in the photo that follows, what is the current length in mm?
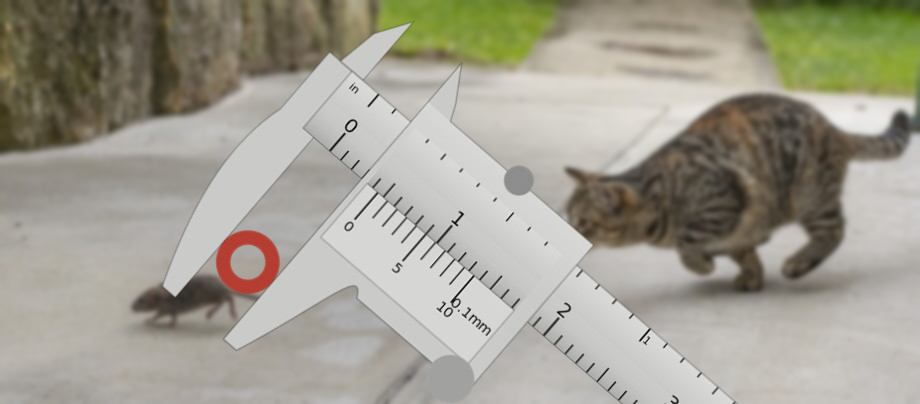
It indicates 4.5 mm
